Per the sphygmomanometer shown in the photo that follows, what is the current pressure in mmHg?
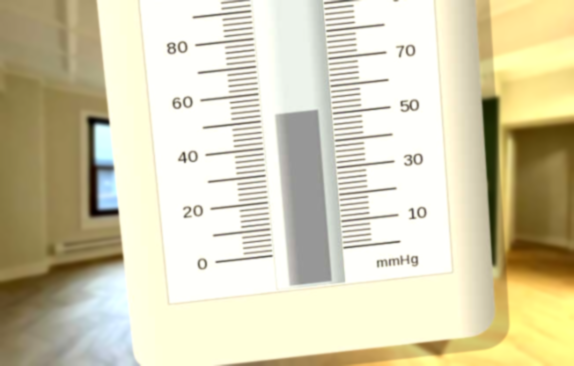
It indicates 52 mmHg
